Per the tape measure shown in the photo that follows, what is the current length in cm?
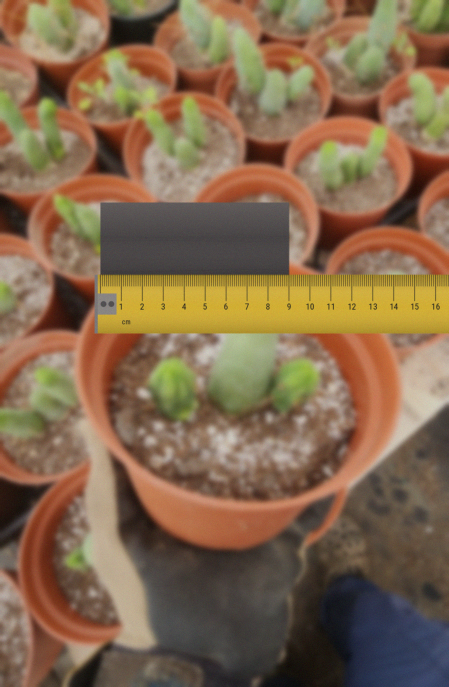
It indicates 9 cm
